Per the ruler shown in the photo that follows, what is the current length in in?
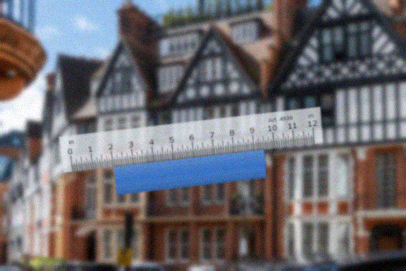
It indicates 7.5 in
